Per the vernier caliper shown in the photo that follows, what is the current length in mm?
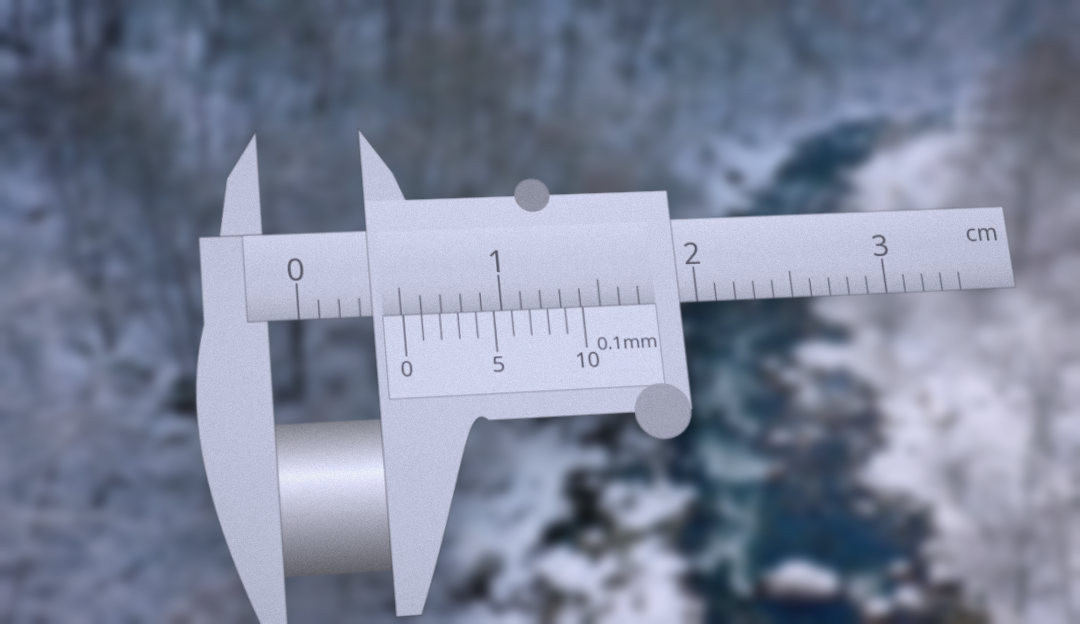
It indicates 5.1 mm
